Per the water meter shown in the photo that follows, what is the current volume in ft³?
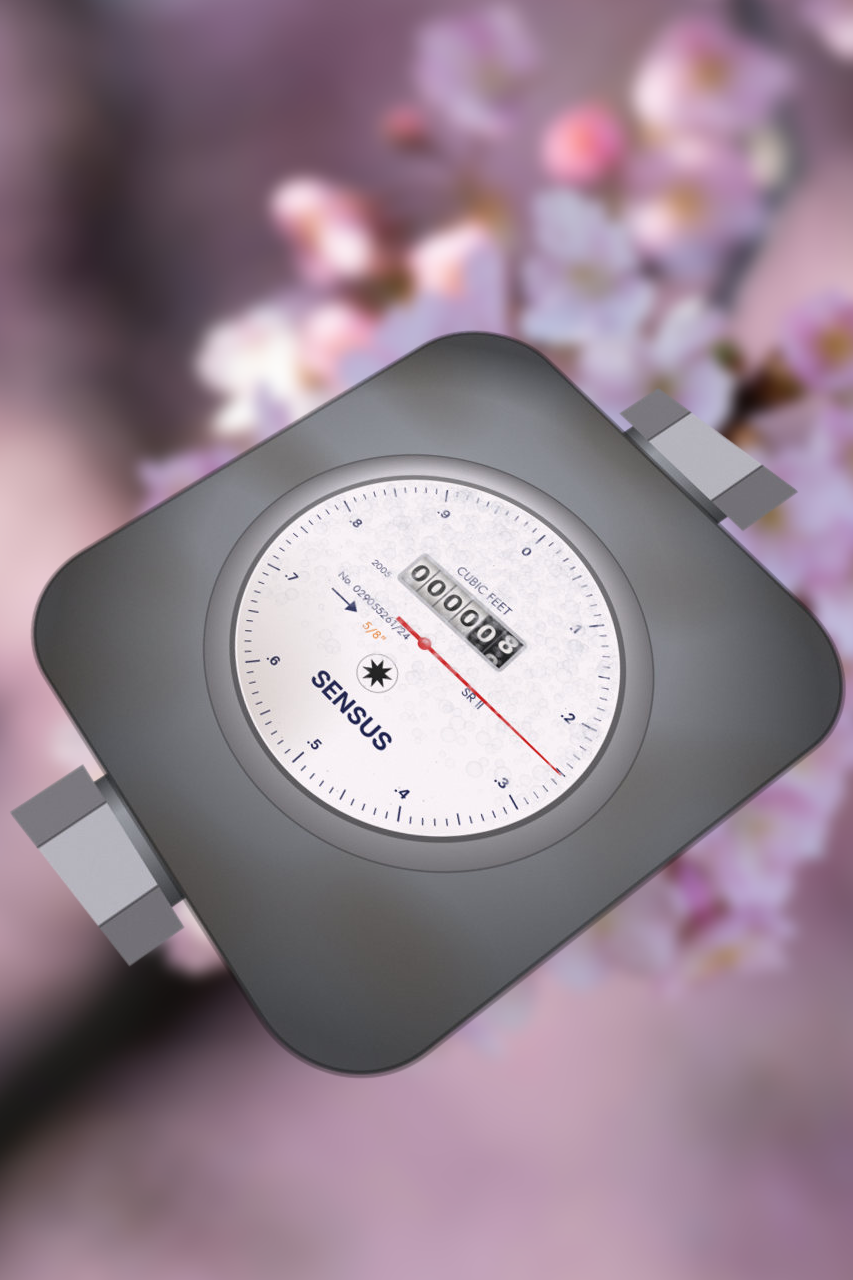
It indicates 8.25 ft³
